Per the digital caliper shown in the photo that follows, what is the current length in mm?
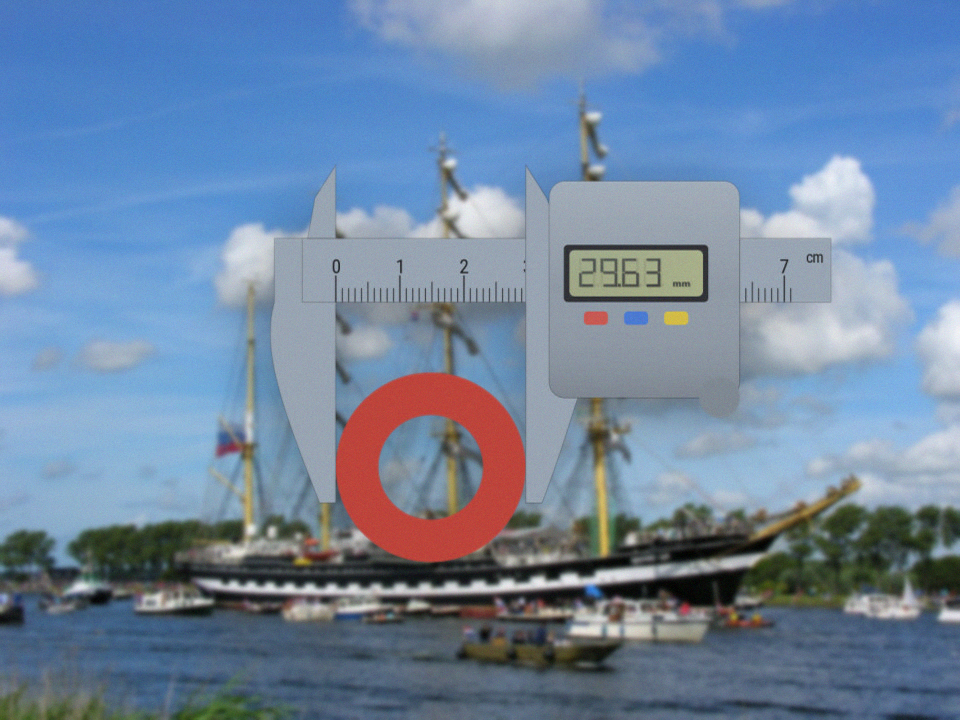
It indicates 29.63 mm
